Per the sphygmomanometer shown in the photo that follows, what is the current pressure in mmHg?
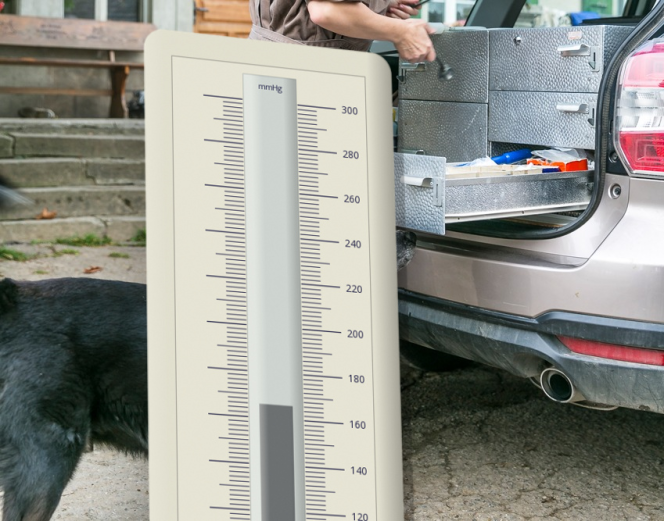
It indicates 166 mmHg
